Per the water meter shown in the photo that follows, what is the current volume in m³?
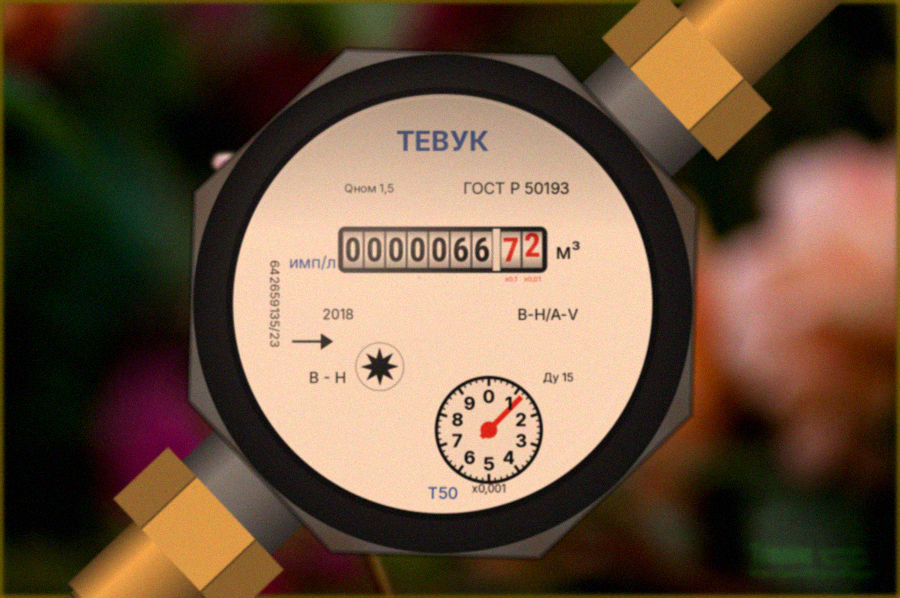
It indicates 66.721 m³
